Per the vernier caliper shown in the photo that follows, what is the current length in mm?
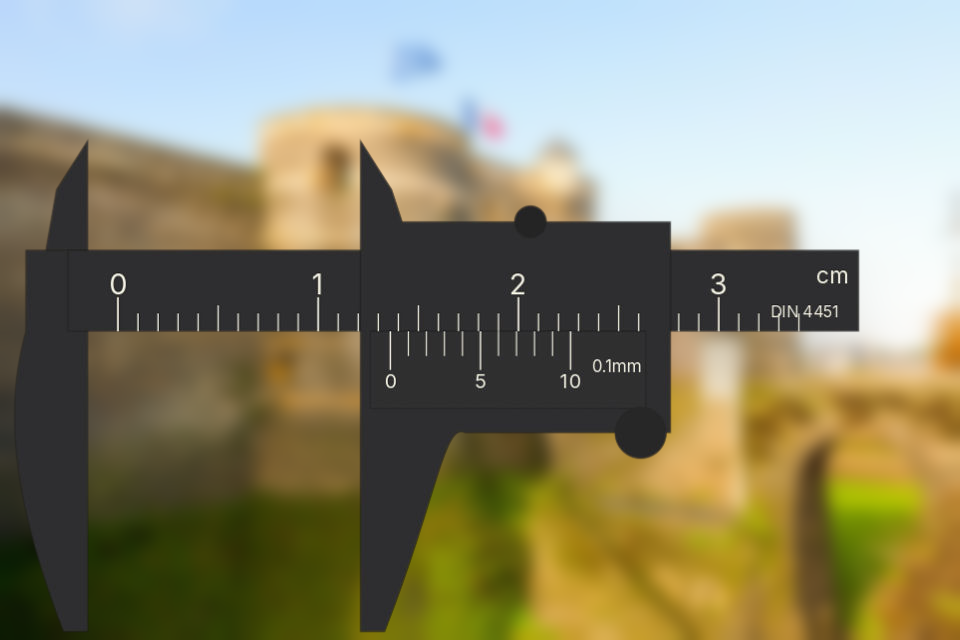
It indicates 13.6 mm
